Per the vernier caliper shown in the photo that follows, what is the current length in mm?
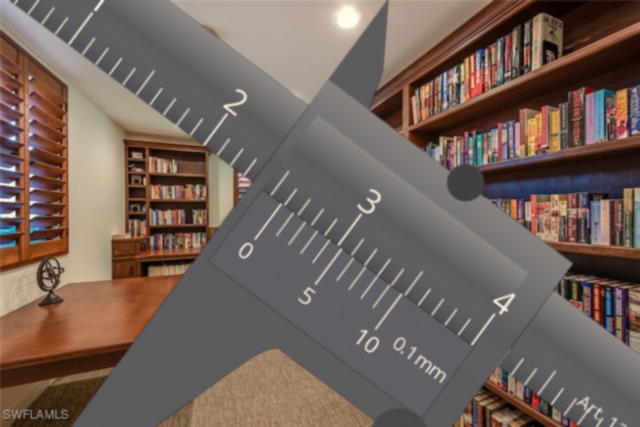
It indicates 25.8 mm
